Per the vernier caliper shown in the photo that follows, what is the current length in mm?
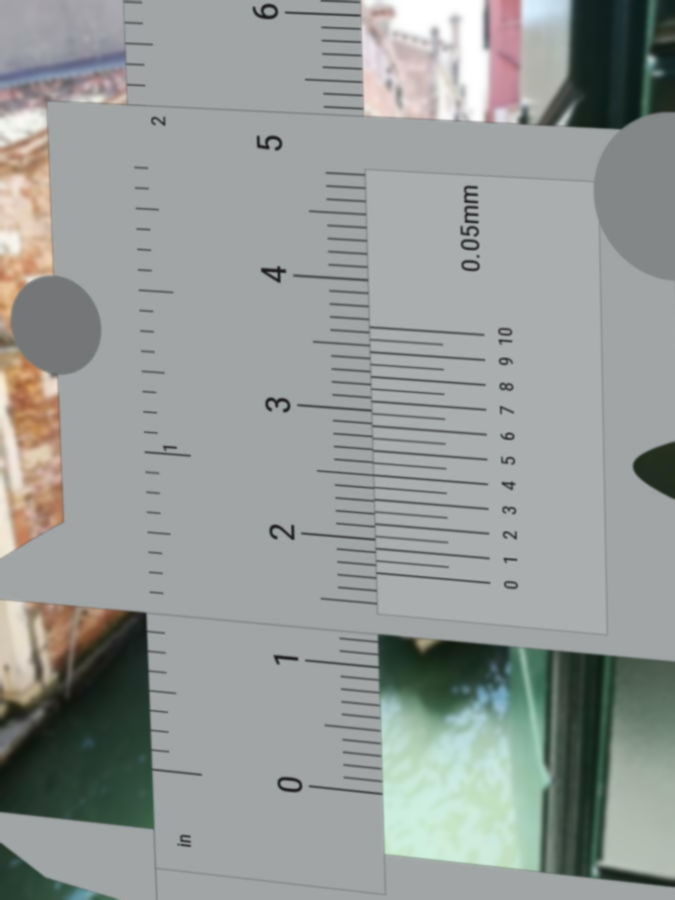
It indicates 17.4 mm
